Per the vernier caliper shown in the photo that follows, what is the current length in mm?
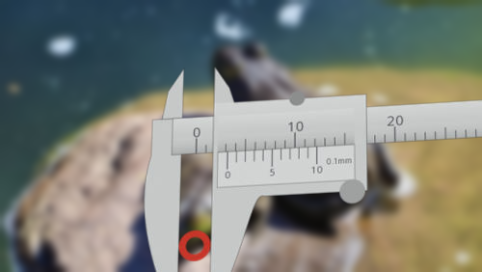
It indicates 3.2 mm
